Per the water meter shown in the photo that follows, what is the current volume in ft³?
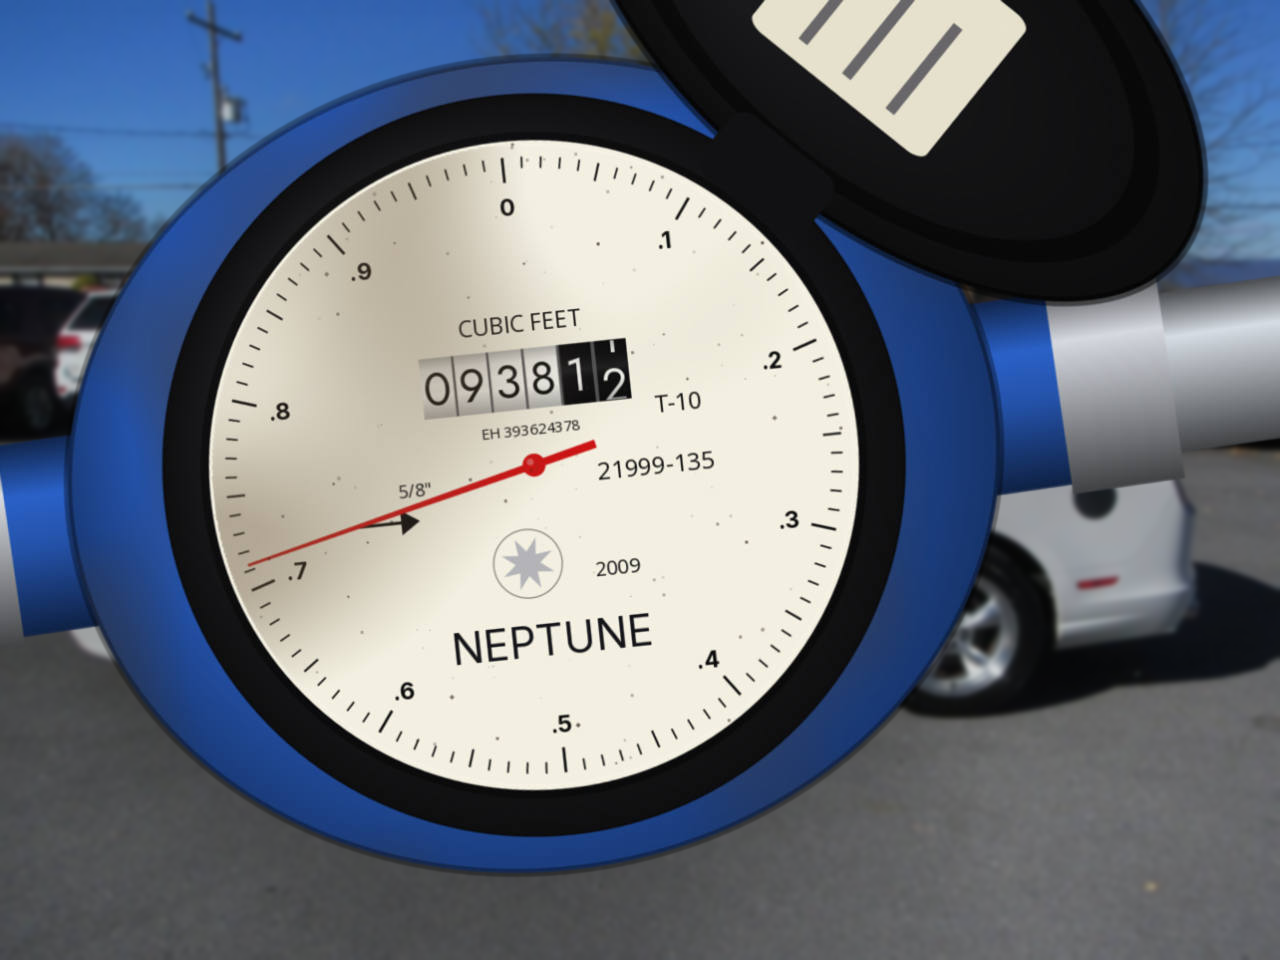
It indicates 93811.71 ft³
